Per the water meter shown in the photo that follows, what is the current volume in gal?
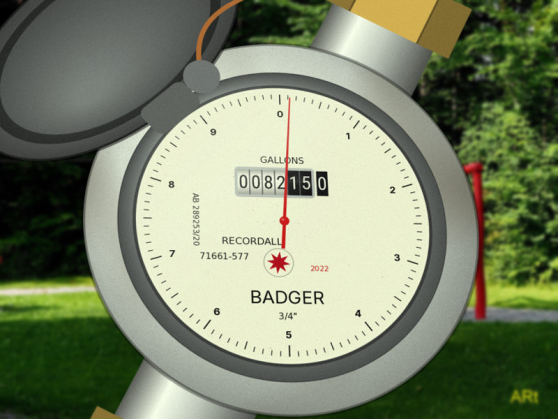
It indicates 82150.1 gal
